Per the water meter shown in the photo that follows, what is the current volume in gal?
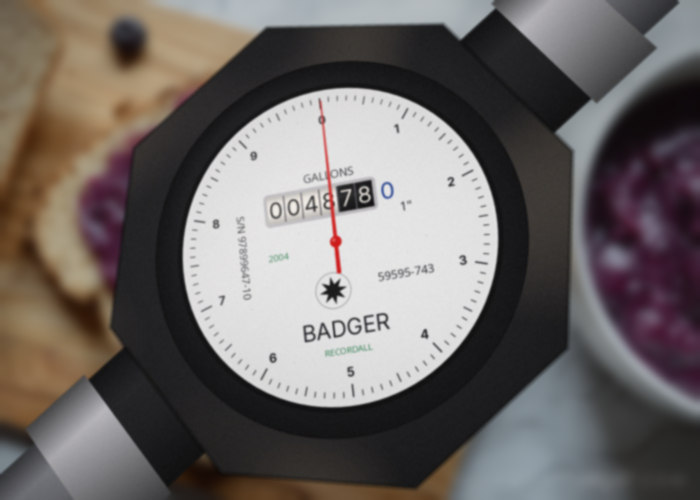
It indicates 48780.0 gal
